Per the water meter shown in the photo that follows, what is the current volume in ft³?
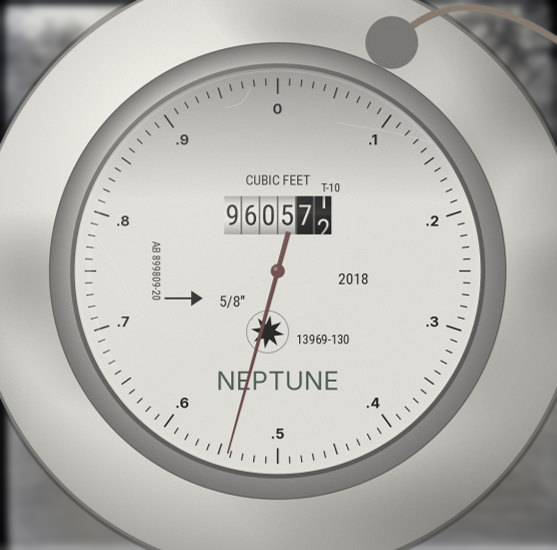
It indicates 960571.54 ft³
